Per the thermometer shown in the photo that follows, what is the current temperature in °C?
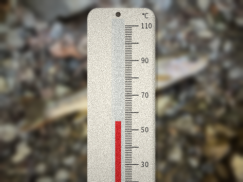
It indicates 55 °C
